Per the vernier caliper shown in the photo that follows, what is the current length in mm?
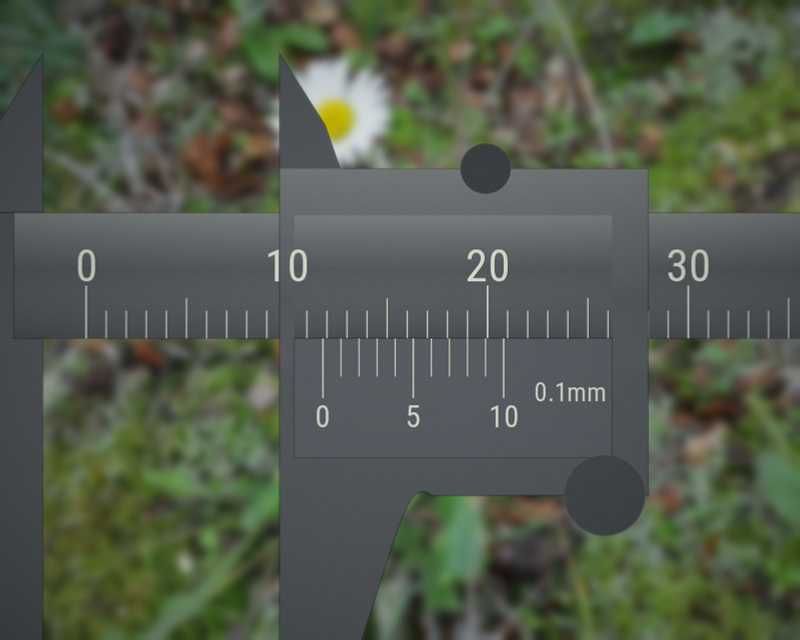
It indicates 11.8 mm
